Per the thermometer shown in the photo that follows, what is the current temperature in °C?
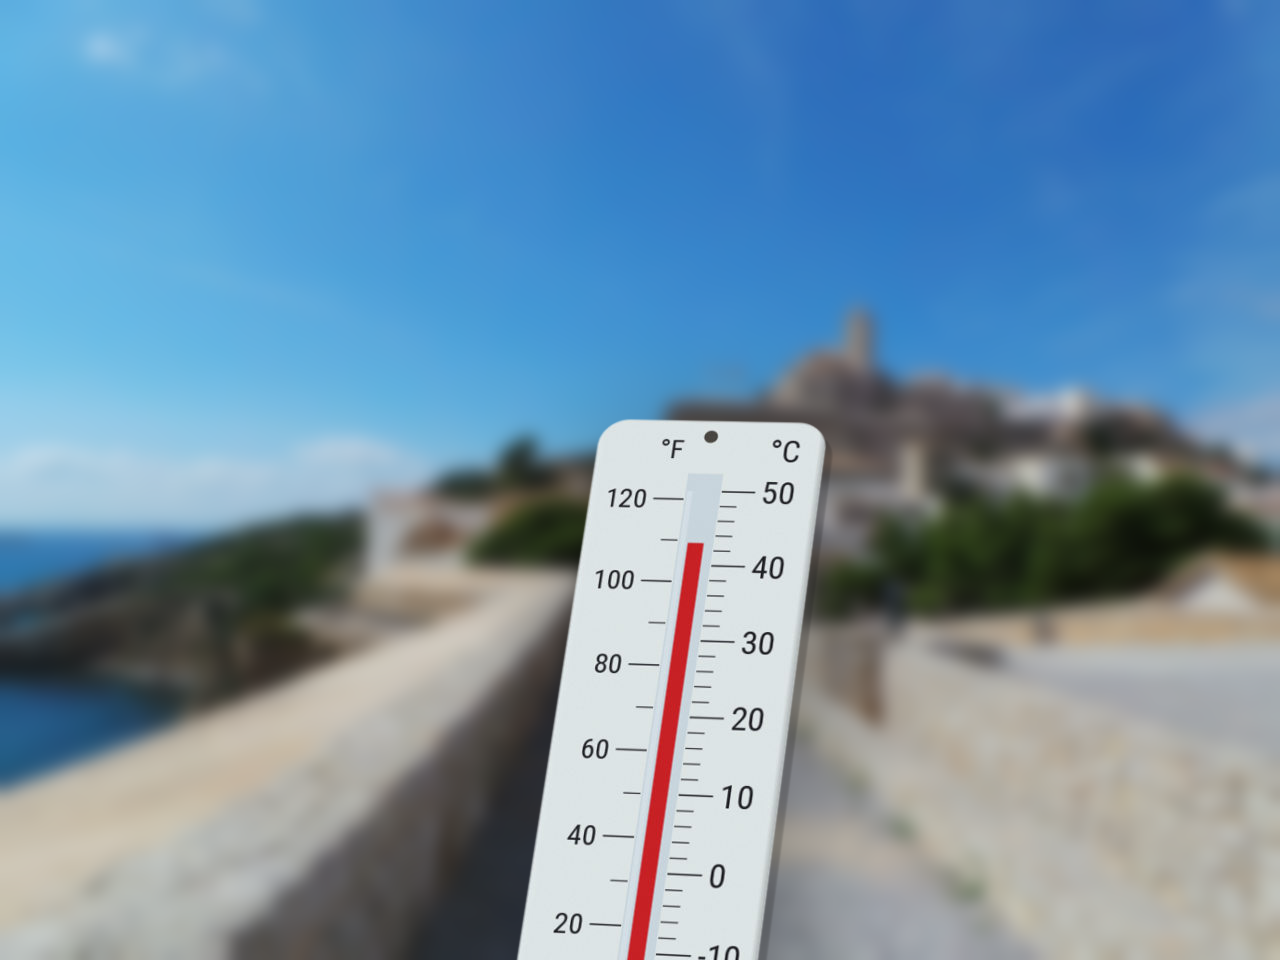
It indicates 43 °C
